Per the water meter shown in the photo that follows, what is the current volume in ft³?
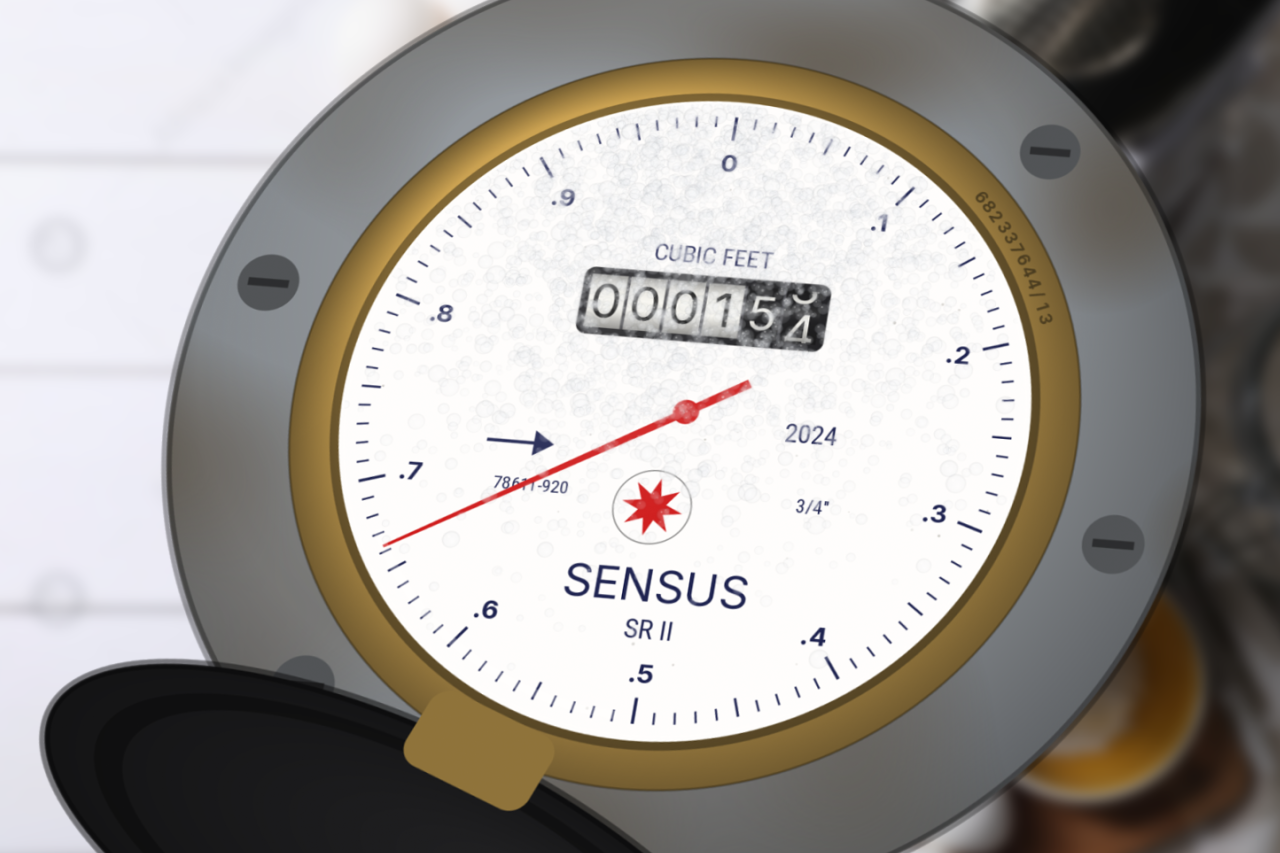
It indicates 153.66 ft³
